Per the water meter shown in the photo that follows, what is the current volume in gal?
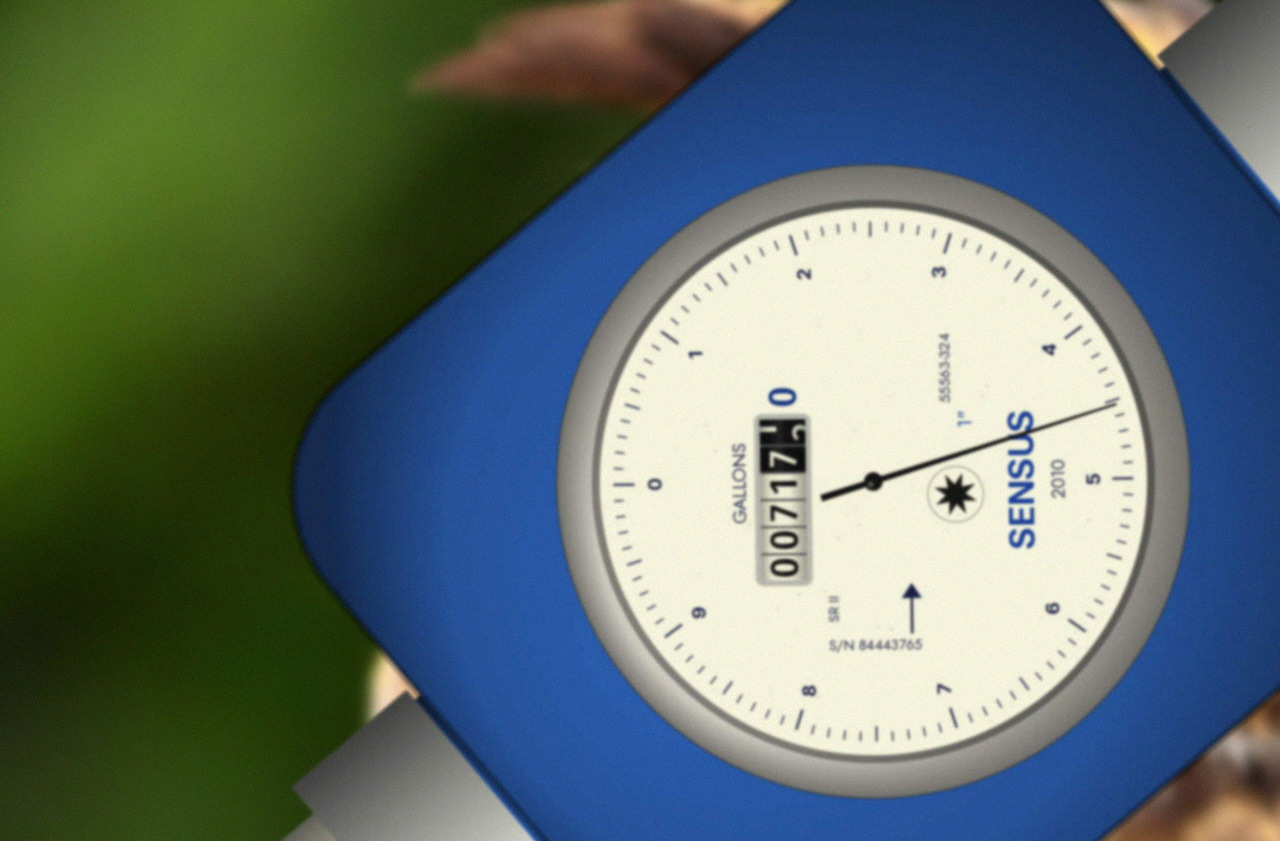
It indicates 71714.5 gal
